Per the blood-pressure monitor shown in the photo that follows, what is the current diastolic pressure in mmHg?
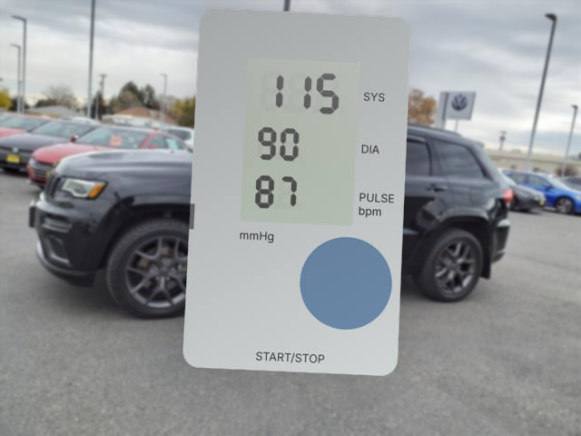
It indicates 90 mmHg
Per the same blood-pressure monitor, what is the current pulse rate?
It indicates 87 bpm
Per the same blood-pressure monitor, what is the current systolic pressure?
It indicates 115 mmHg
